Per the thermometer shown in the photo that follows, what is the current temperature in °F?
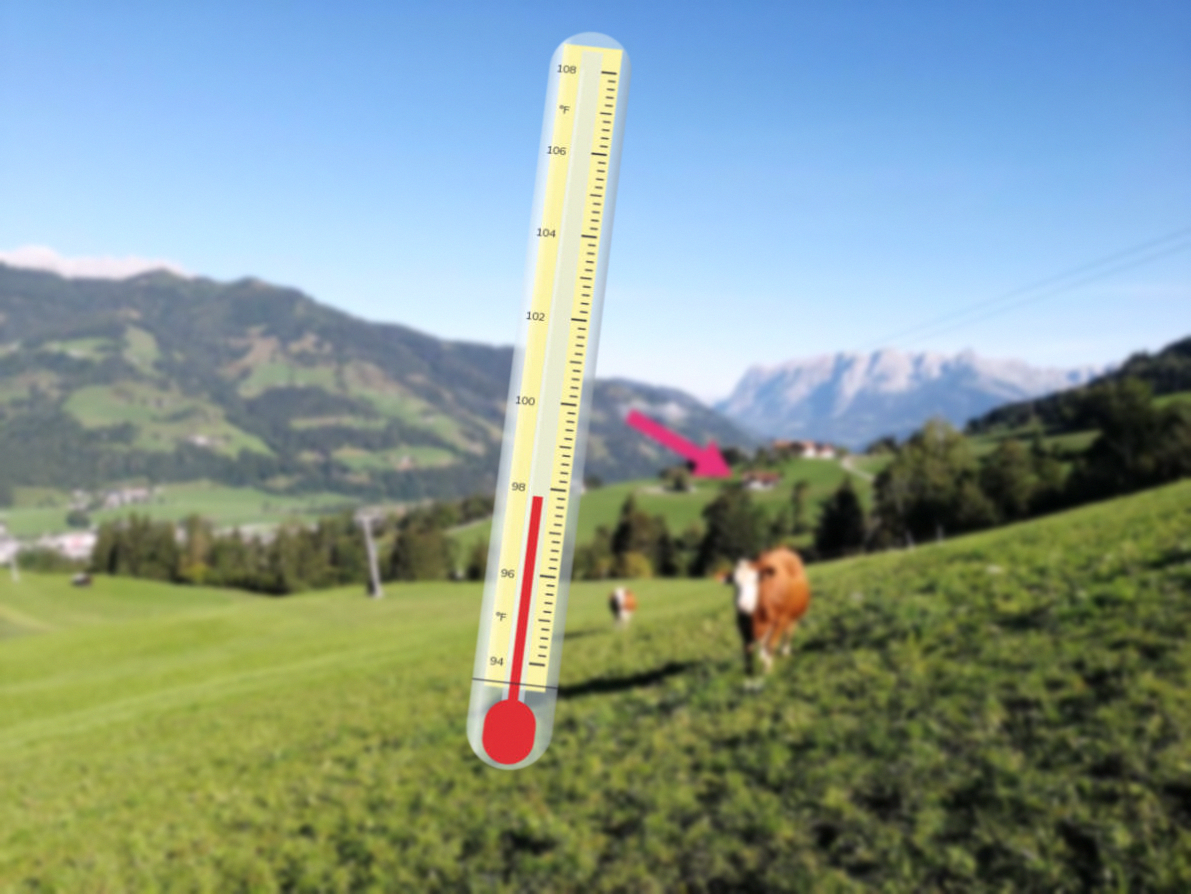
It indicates 97.8 °F
